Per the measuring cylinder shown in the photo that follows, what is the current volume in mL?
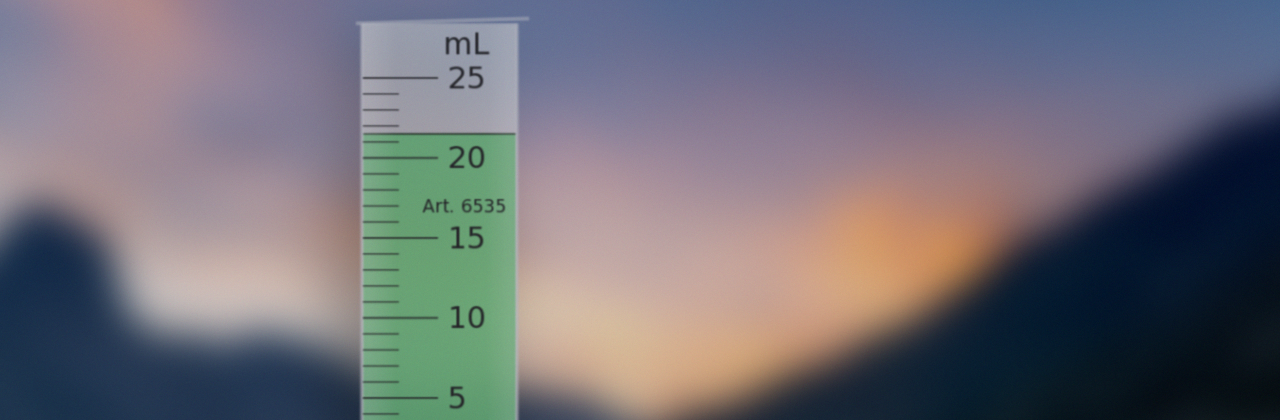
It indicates 21.5 mL
